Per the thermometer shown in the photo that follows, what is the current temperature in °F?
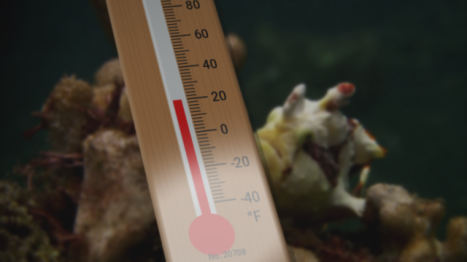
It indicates 20 °F
